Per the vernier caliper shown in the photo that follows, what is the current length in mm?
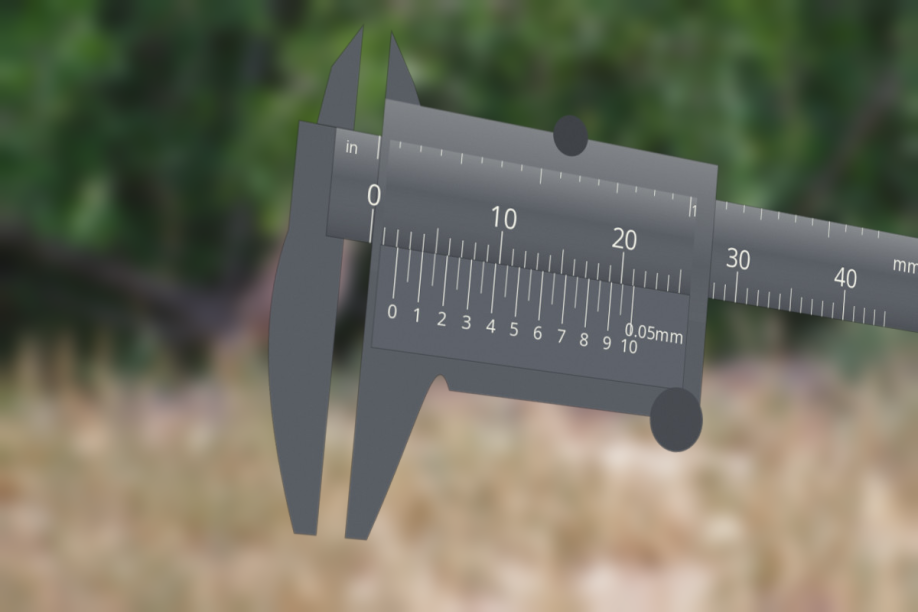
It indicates 2.1 mm
